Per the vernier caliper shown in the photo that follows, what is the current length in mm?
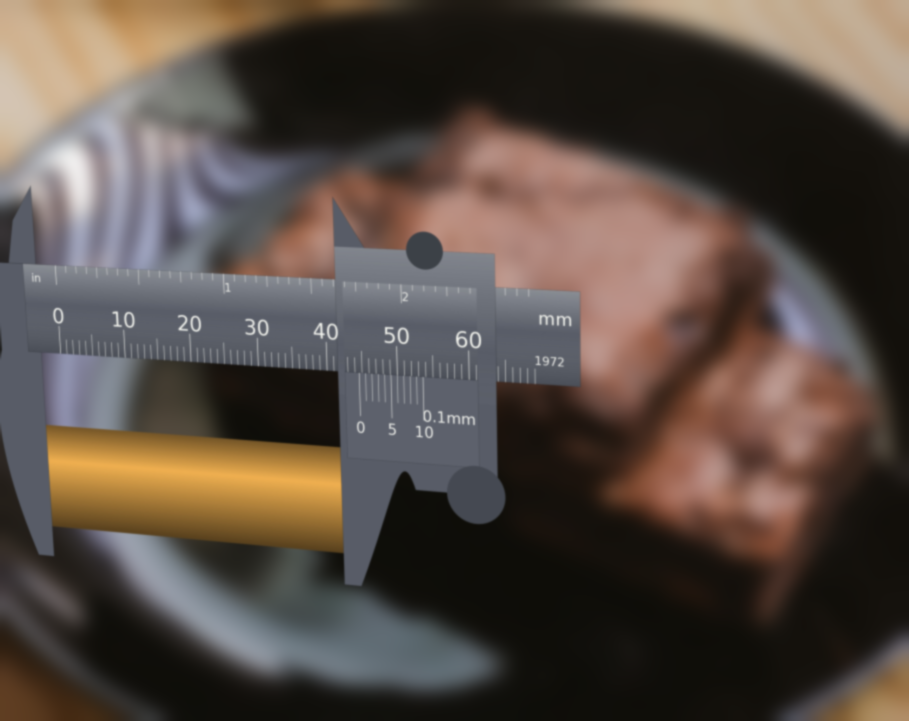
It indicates 44.6 mm
